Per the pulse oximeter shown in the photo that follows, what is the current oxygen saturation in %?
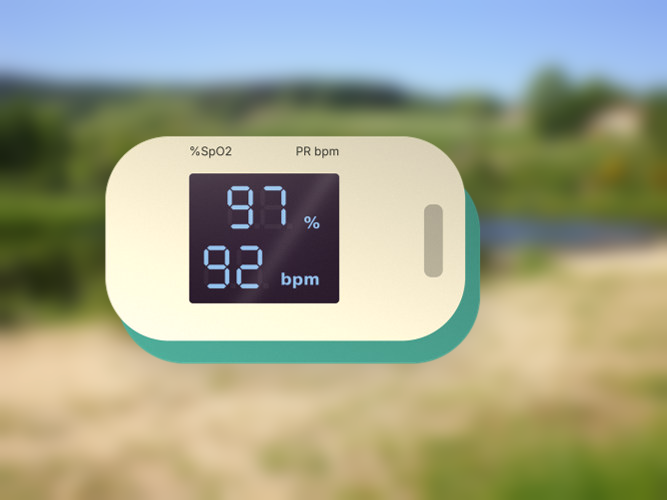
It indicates 97 %
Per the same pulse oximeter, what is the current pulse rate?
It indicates 92 bpm
